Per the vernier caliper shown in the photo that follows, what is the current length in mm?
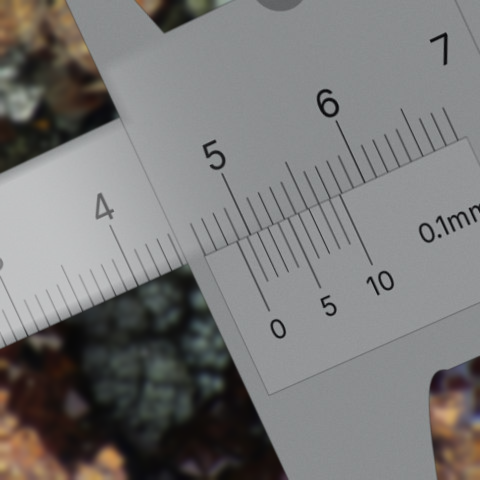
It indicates 48.8 mm
